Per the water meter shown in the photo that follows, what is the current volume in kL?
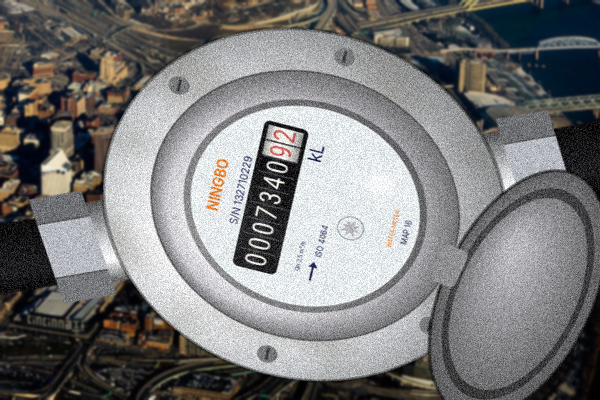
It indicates 7340.92 kL
